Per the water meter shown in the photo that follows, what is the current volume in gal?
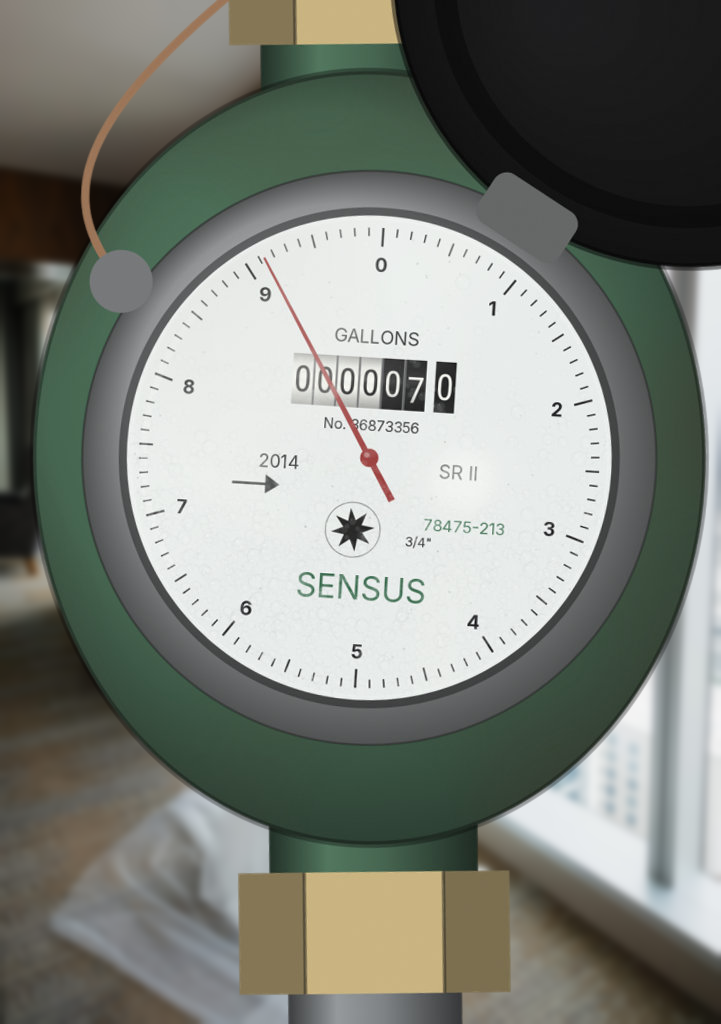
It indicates 69.1 gal
